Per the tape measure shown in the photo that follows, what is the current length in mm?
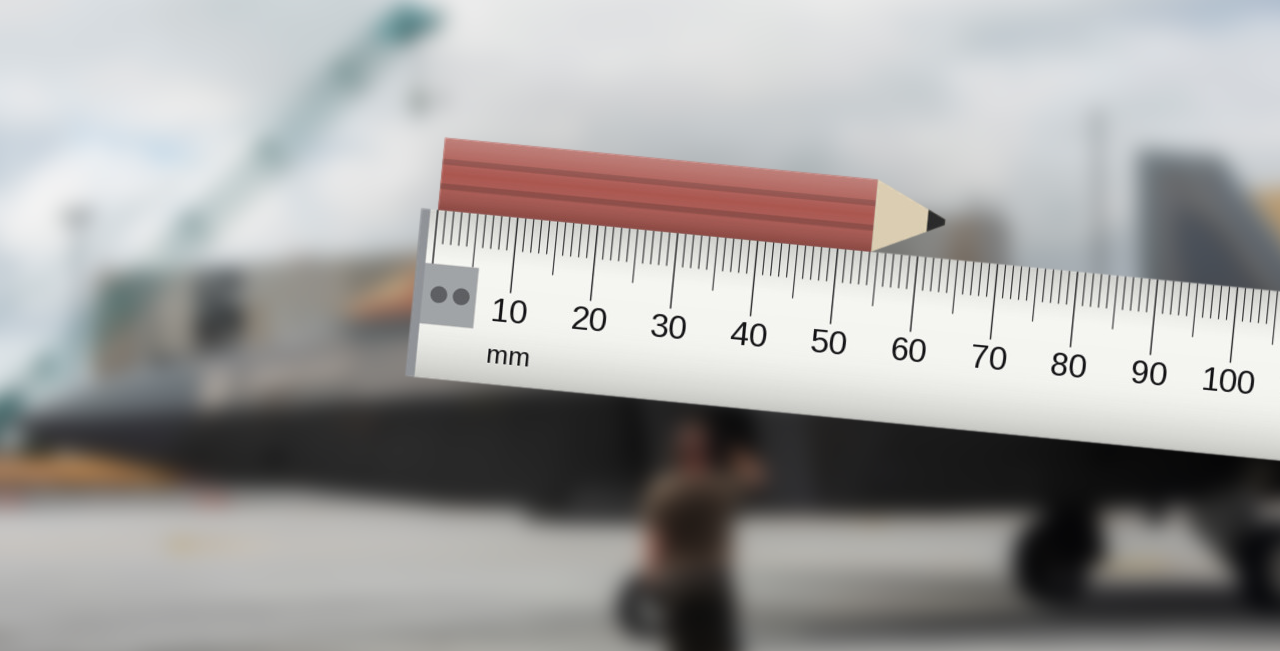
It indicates 63 mm
